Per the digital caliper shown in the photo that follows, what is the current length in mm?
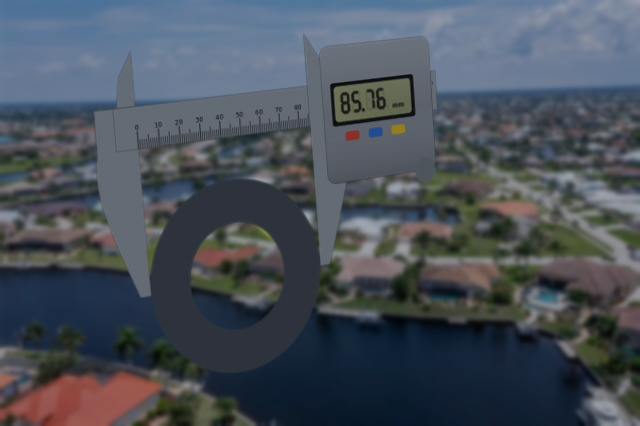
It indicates 85.76 mm
